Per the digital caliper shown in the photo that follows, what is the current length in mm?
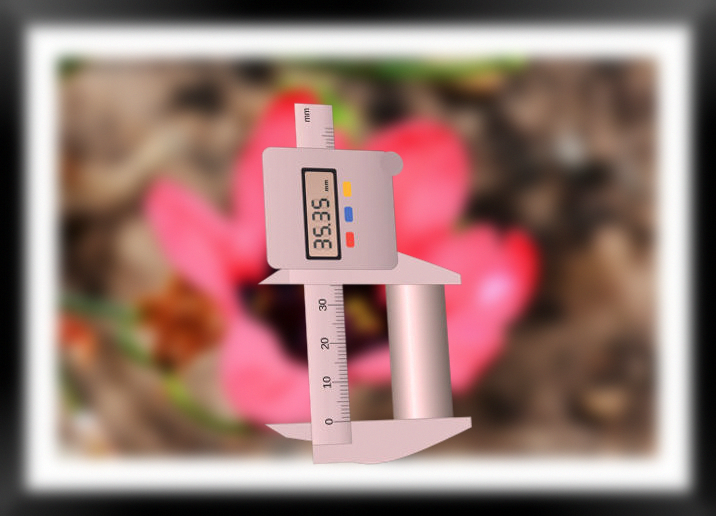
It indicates 35.35 mm
